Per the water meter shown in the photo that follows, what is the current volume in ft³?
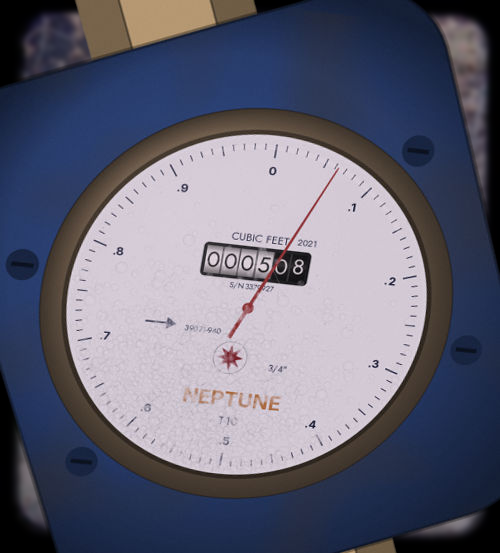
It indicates 508.06 ft³
